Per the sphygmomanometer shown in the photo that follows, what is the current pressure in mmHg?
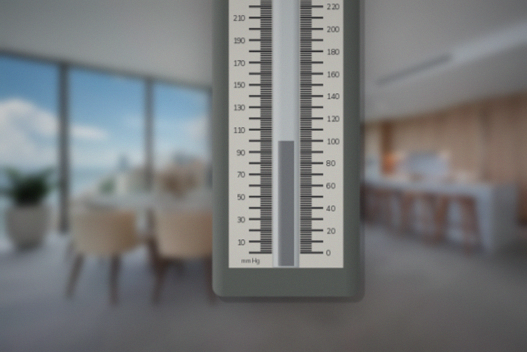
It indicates 100 mmHg
